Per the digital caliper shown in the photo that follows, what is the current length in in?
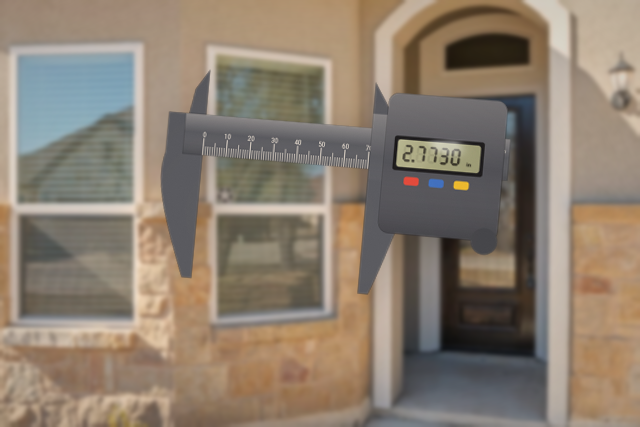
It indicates 2.7730 in
